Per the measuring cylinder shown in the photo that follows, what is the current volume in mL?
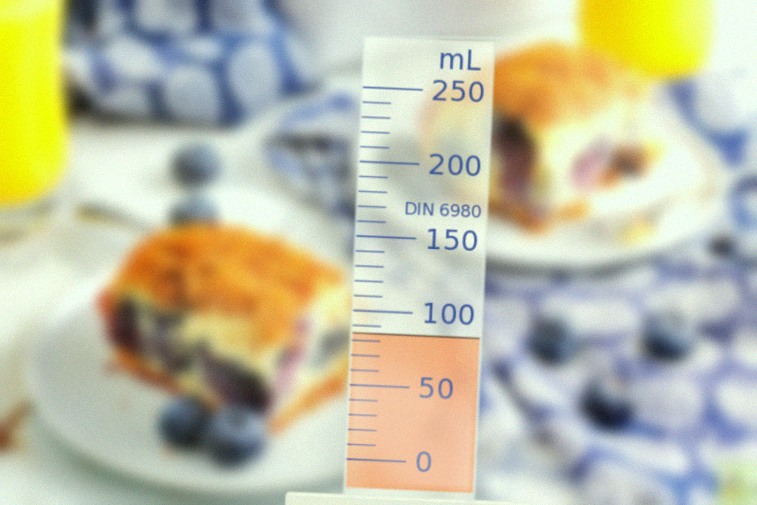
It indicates 85 mL
